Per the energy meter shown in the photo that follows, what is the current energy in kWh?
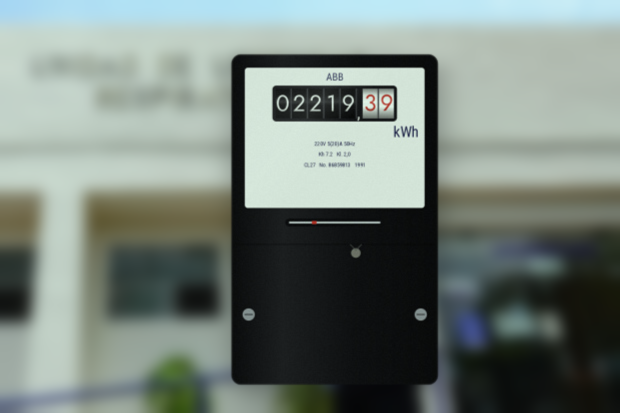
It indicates 2219.39 kWh
